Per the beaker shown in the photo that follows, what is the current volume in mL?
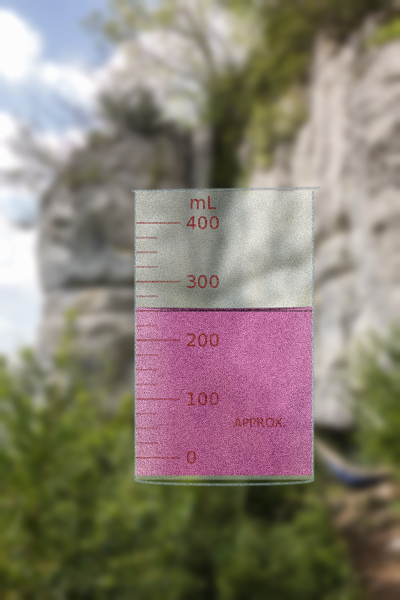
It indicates 250 mL
